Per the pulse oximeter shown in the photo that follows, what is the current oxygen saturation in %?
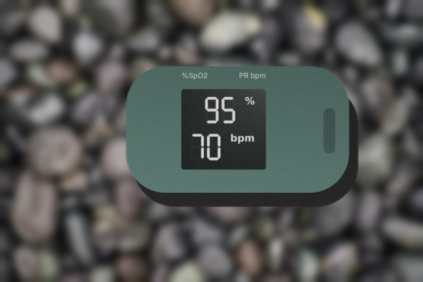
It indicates 95 %
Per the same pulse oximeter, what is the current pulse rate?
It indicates 70 bpm
